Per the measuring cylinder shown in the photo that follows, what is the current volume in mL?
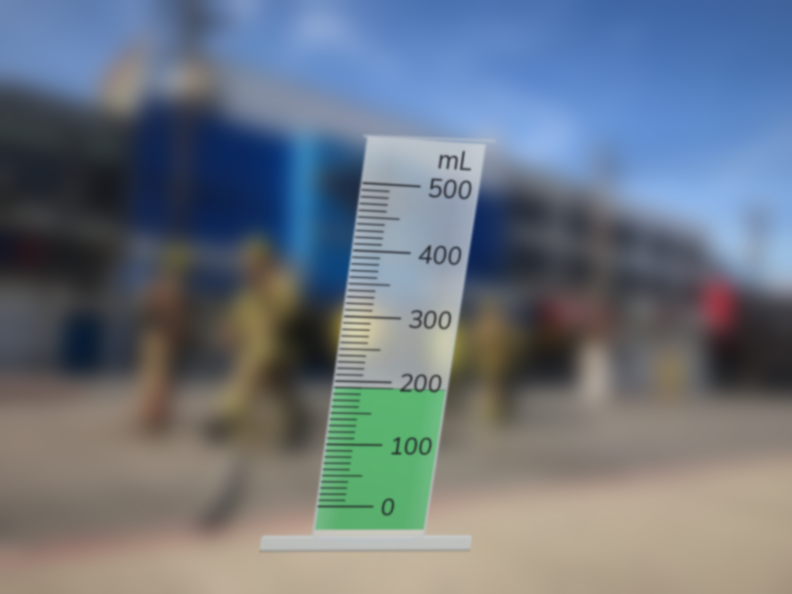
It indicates 190 mL
